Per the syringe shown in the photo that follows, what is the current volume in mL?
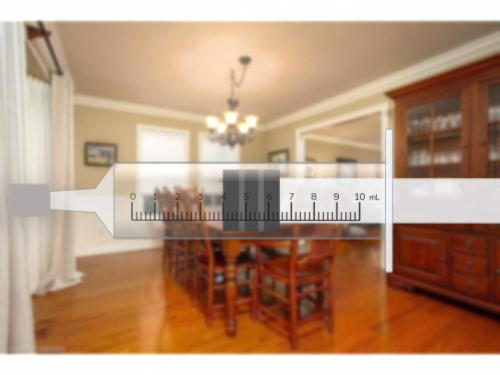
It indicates 4 mL
